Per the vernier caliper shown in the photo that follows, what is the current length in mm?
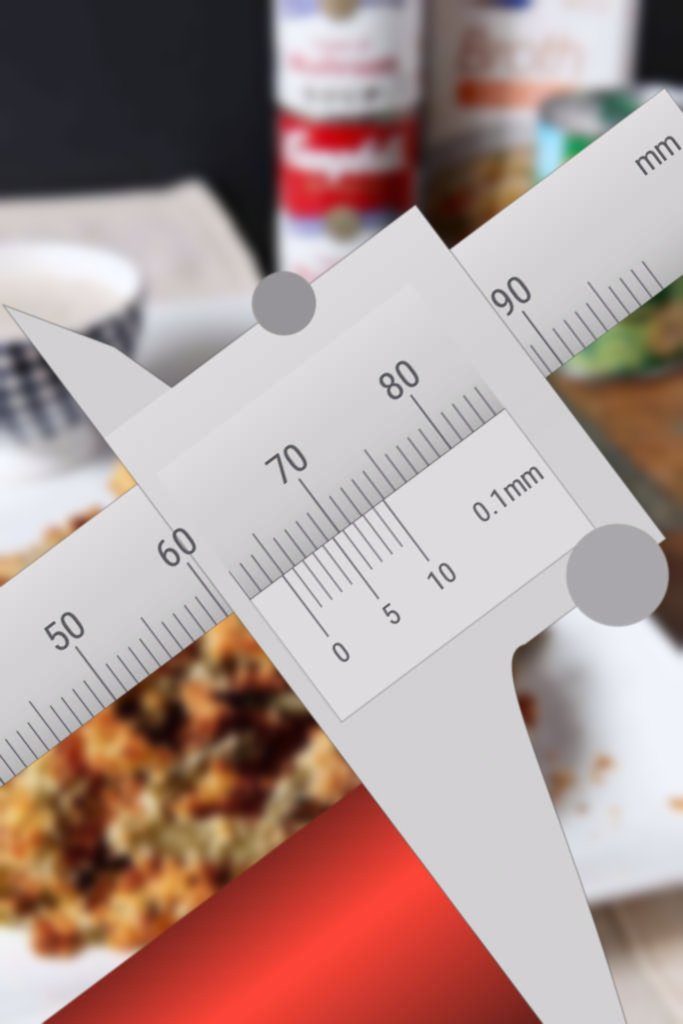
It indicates 64.9 mm
